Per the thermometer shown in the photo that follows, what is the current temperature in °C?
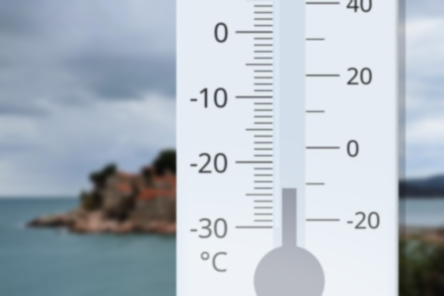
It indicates -24 °C
